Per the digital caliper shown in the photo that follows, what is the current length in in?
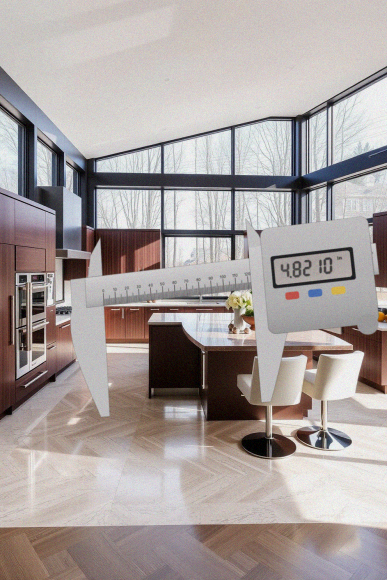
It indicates 4.8210 in
